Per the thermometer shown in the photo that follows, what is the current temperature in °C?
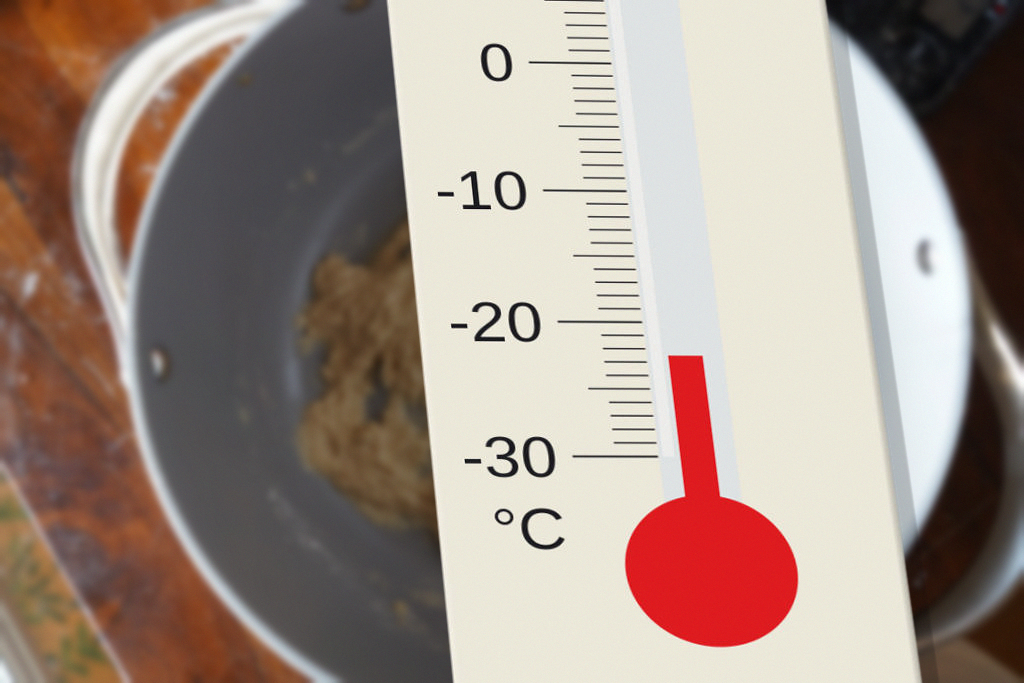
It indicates -22.5 °C
